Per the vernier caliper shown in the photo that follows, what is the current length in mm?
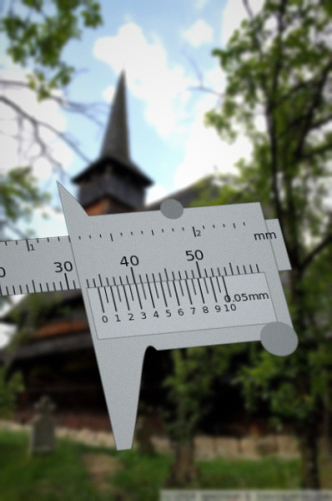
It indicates 34.4 mm
